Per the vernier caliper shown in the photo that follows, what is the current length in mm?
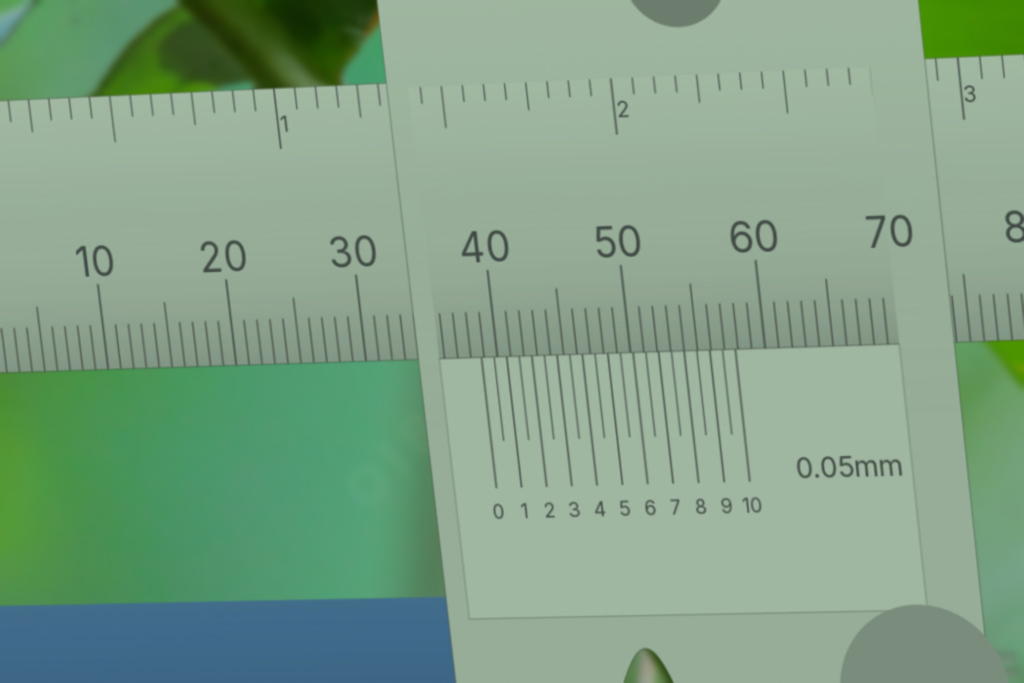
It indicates 38.8 mm
